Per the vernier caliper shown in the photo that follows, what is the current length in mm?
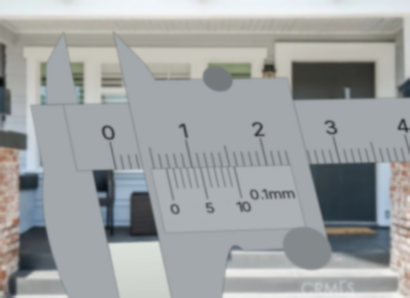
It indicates 6.6 mm
